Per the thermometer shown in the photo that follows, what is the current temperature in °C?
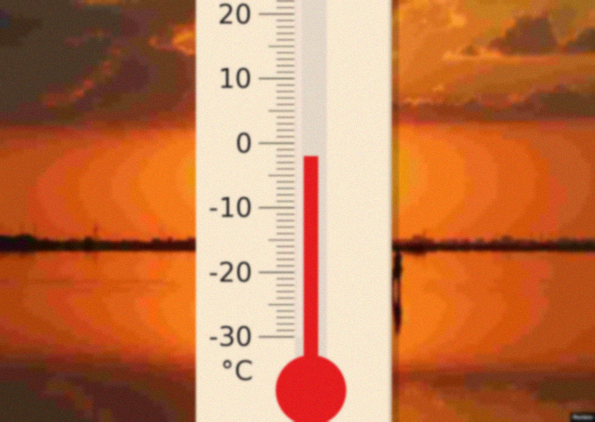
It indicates -2 °C
